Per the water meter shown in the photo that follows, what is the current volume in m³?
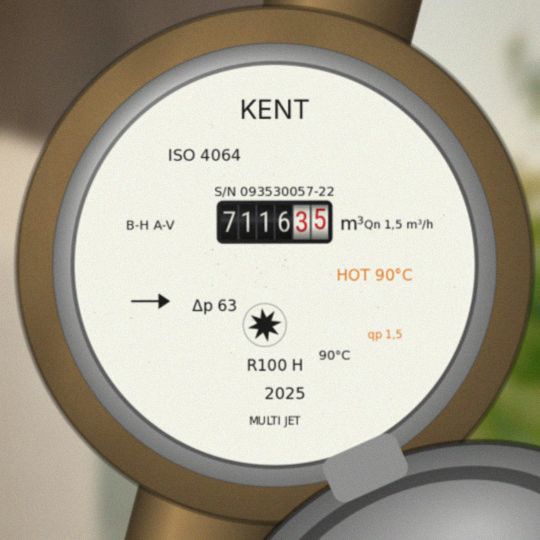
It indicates 7116.35 m³
